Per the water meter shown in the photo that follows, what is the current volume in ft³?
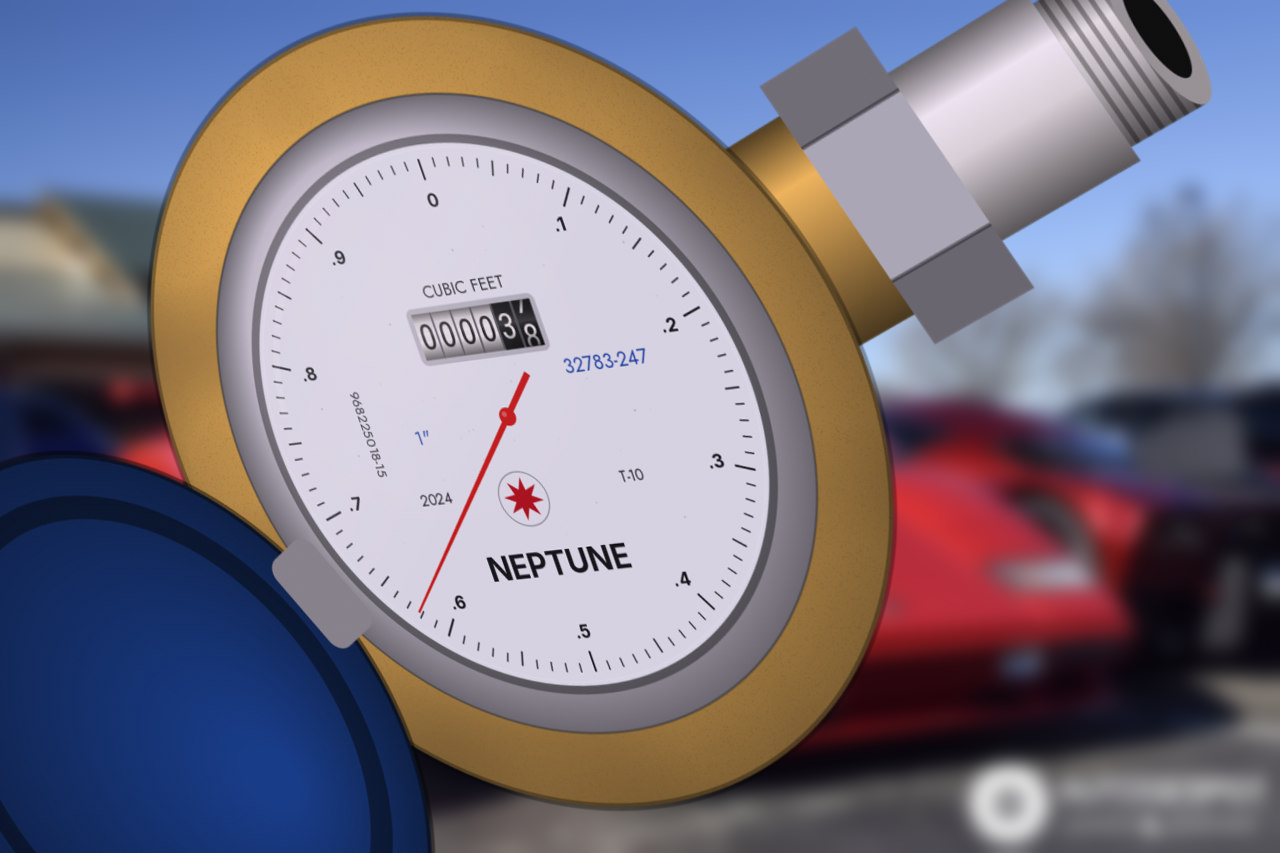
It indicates 37.62 ft³
